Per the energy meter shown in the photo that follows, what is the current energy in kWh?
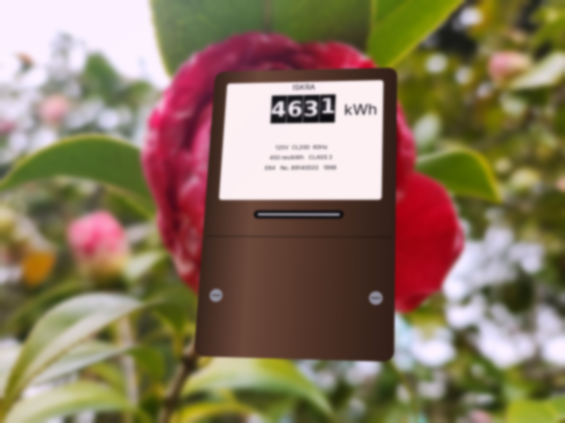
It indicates 4631 kWh
